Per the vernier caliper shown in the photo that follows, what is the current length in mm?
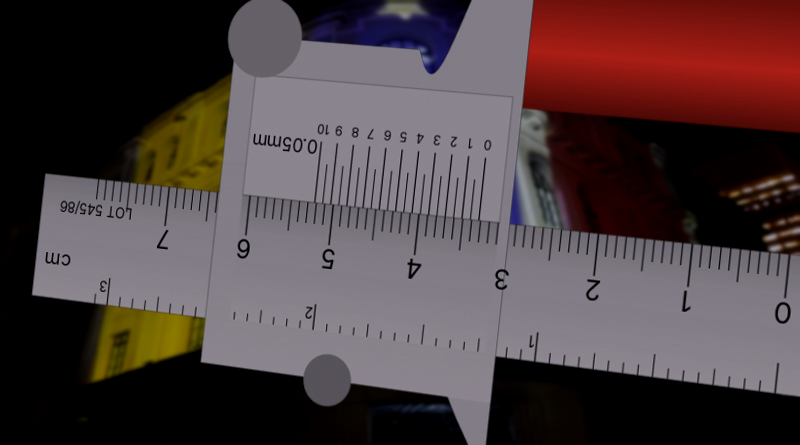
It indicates 33.2 mm
